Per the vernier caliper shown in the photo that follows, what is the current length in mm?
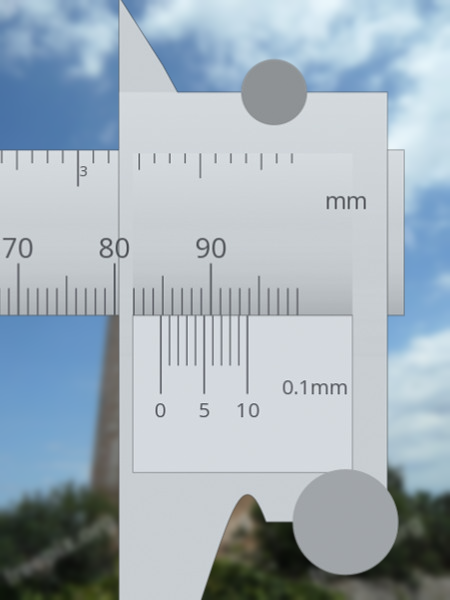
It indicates 84.8 mm
